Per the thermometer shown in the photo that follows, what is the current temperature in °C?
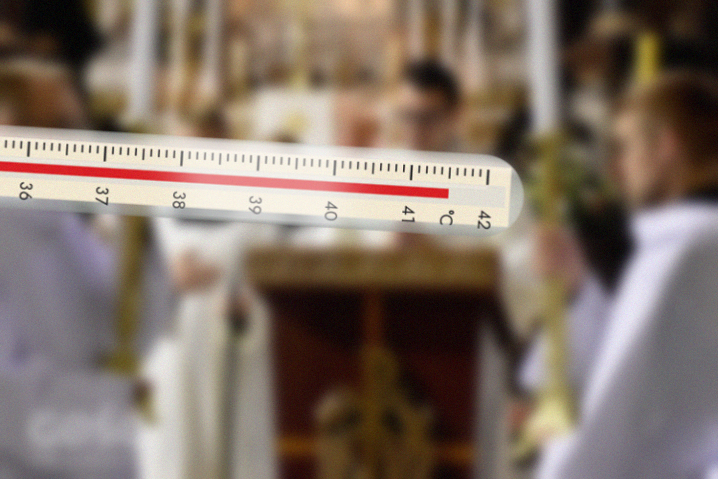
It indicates 41.5 °C
